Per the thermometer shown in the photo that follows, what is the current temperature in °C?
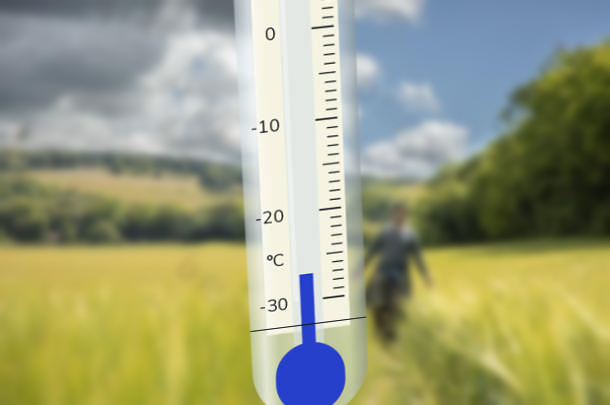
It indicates -27 °C
